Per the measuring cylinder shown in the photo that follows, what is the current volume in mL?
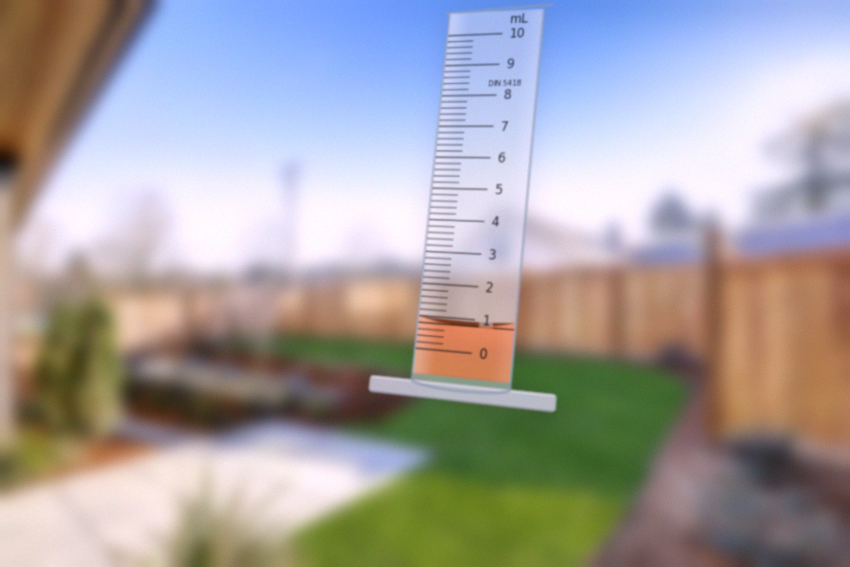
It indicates 0.8 mL
